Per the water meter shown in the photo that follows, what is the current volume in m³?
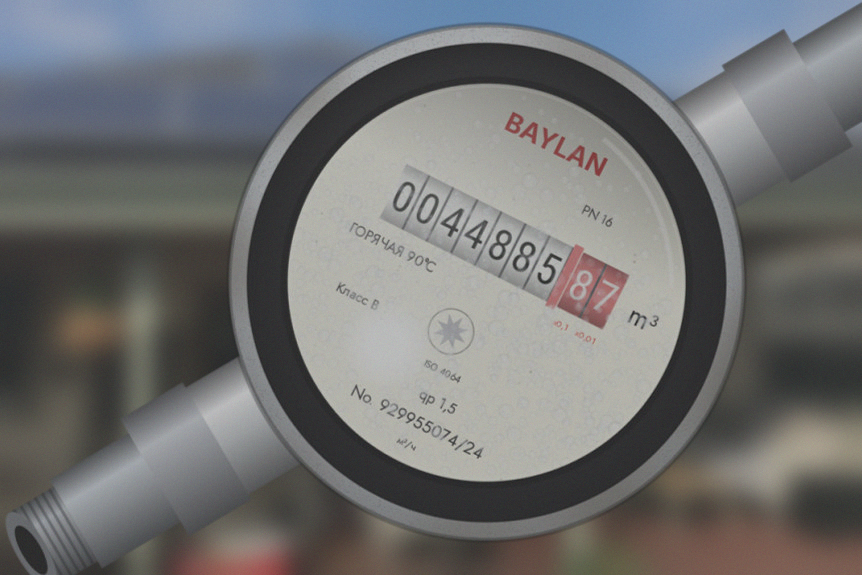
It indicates 44885.87 m³
